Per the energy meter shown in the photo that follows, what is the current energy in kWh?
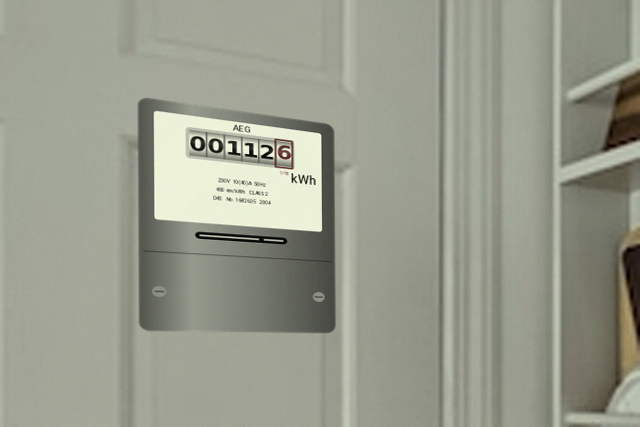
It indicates 112.6 kWh
